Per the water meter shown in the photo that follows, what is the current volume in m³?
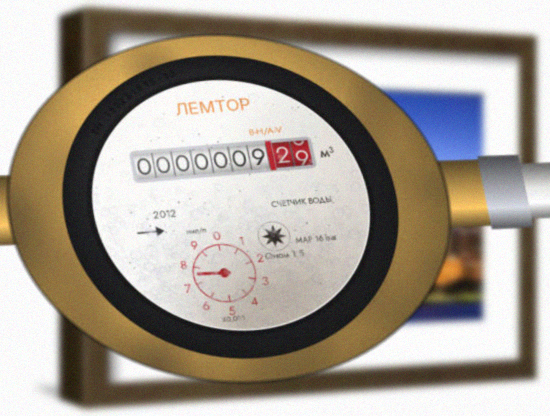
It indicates 9.287 m³
